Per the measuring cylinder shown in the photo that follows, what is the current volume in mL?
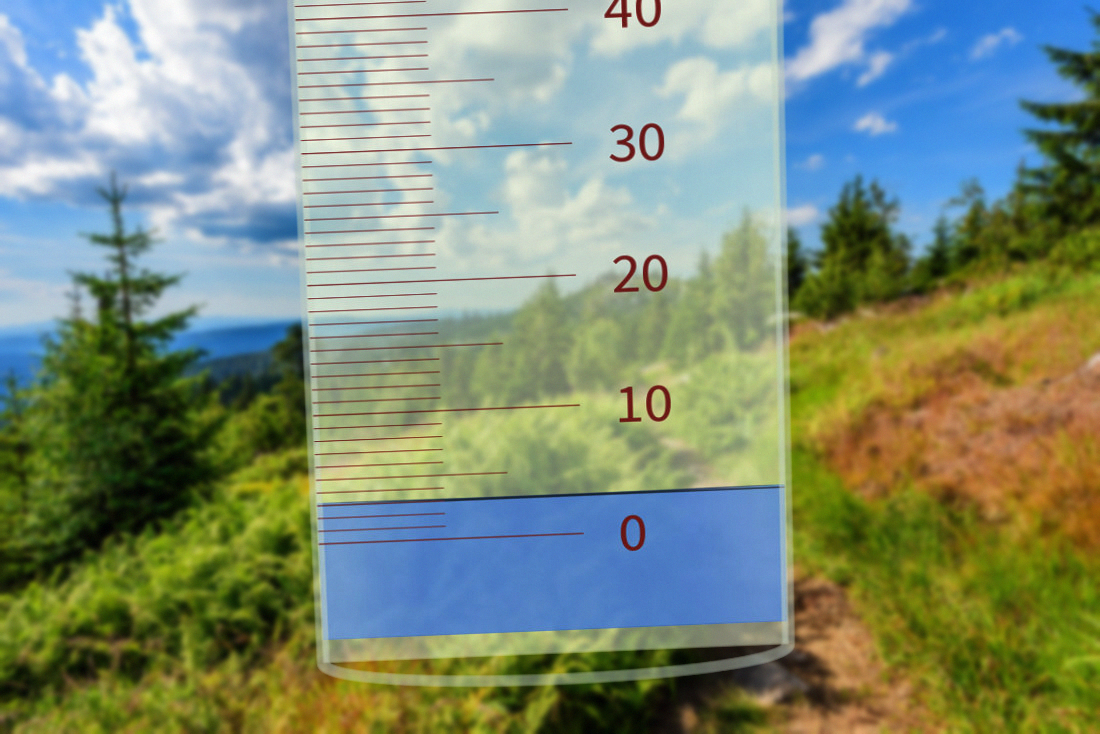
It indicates 3 mL
